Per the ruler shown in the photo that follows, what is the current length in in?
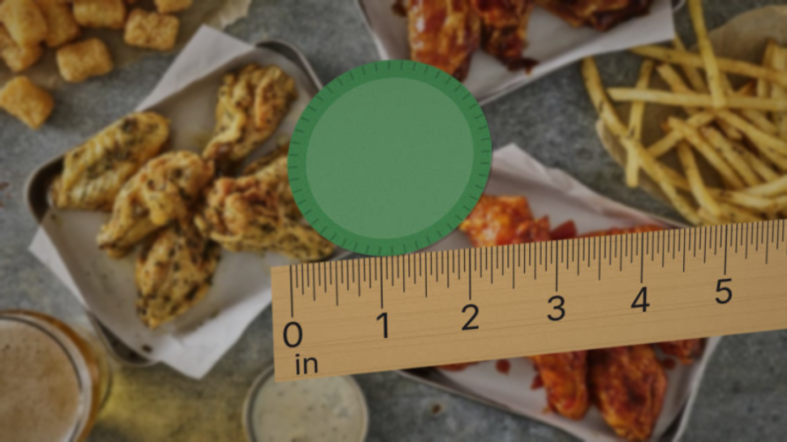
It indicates 2.25 in
